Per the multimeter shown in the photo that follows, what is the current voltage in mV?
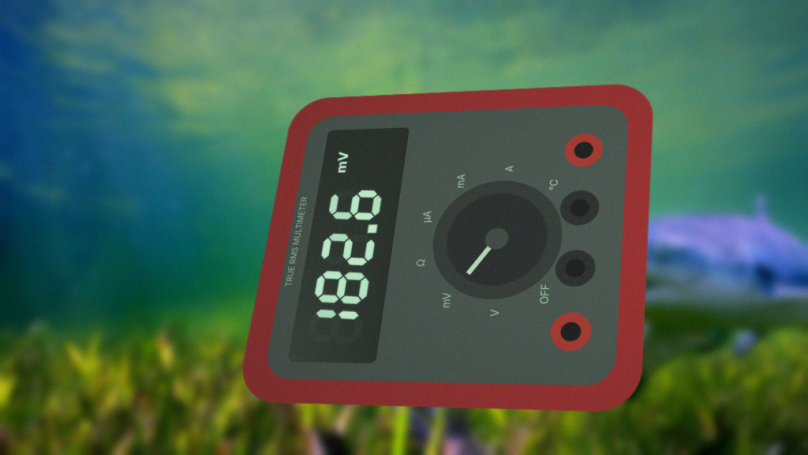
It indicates 182.6 mV
